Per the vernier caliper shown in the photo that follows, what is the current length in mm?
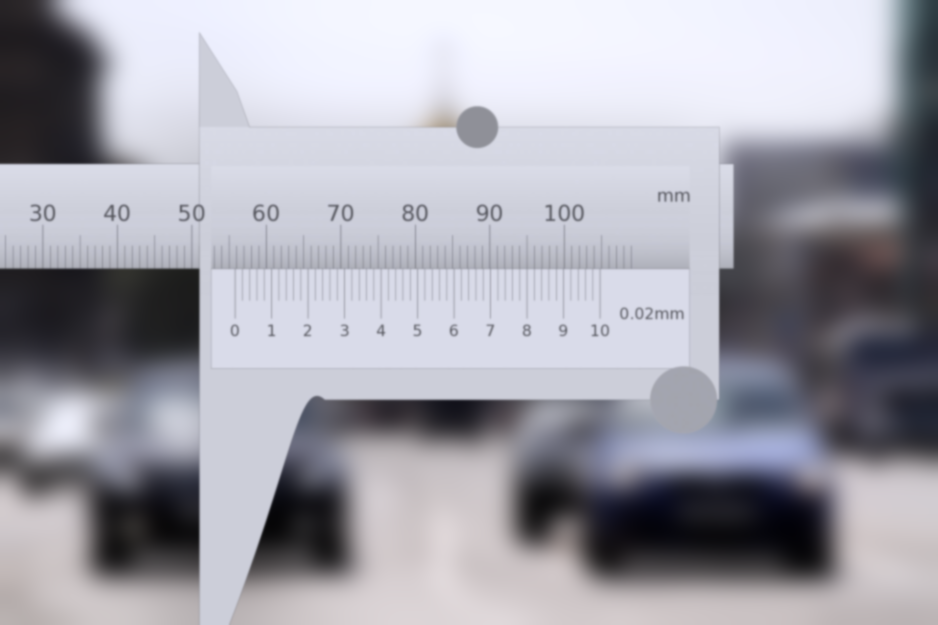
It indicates 55.8 mm
